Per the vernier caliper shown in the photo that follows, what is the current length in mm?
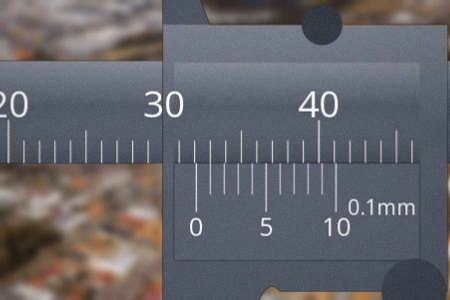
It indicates 32.1 mm
